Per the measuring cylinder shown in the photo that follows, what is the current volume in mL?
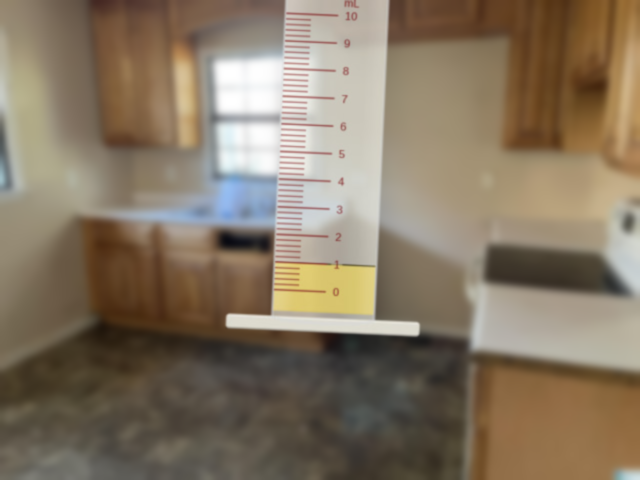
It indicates 1 mL
